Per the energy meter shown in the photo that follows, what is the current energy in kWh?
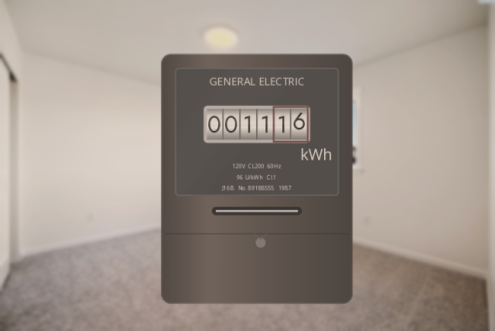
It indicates 11.16 kWh
